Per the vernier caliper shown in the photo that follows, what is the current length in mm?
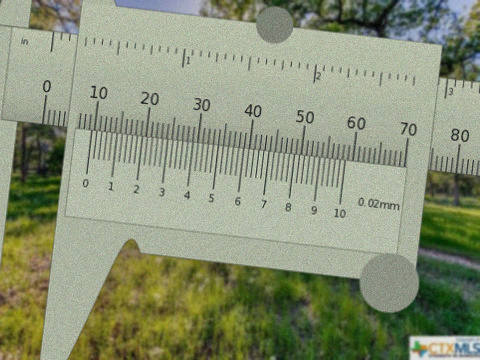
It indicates 9.5 mm
